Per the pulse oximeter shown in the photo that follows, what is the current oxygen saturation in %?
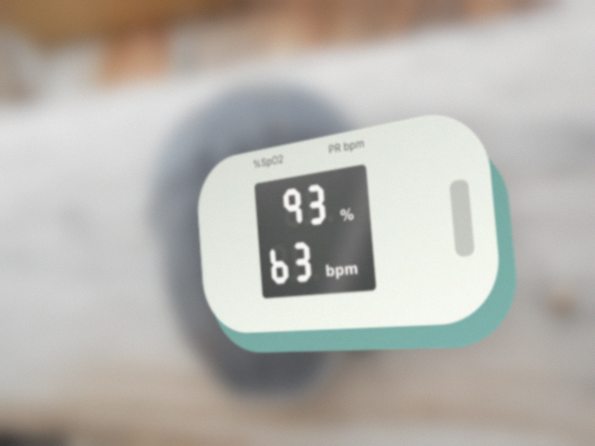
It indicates 93 %
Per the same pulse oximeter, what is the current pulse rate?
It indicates 63 bpm
